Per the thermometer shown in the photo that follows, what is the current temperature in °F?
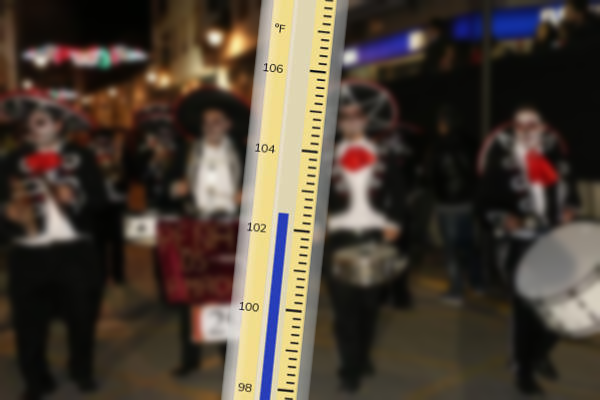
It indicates 102.4 °F
